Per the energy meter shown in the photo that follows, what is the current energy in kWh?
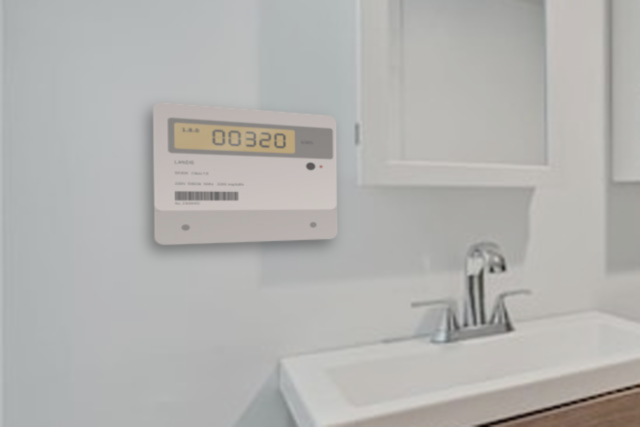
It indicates 320 kWh
